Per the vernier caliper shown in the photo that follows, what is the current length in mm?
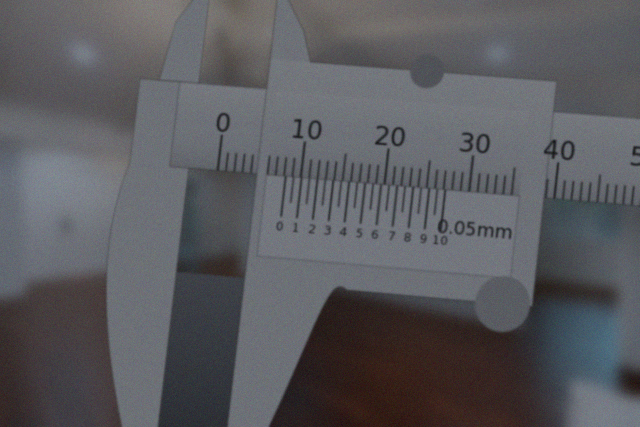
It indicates 8.2 mm
